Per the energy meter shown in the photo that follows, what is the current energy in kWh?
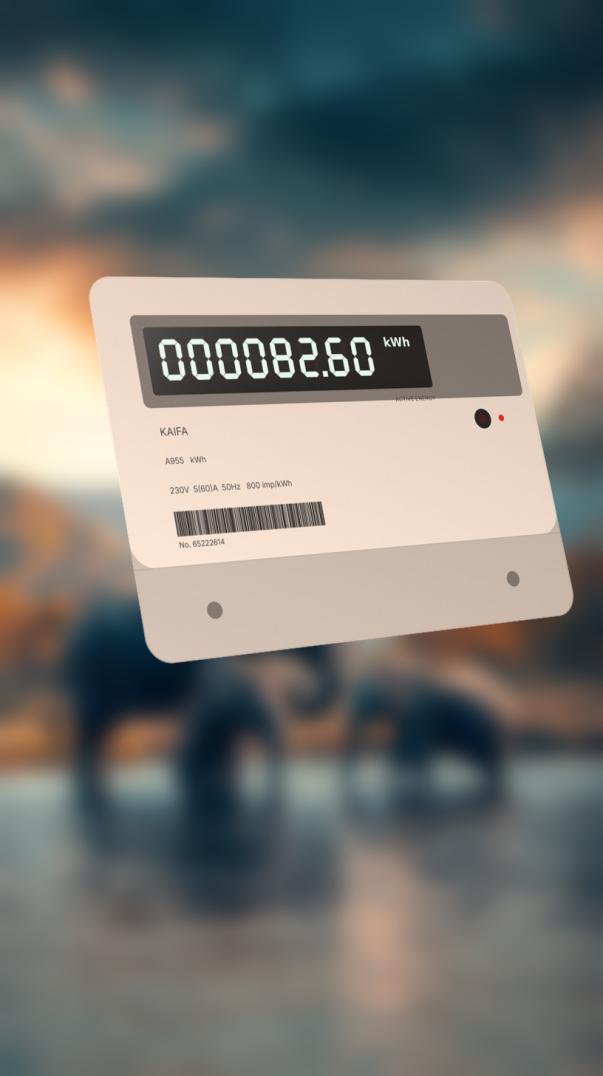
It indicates 82.60 kWh
